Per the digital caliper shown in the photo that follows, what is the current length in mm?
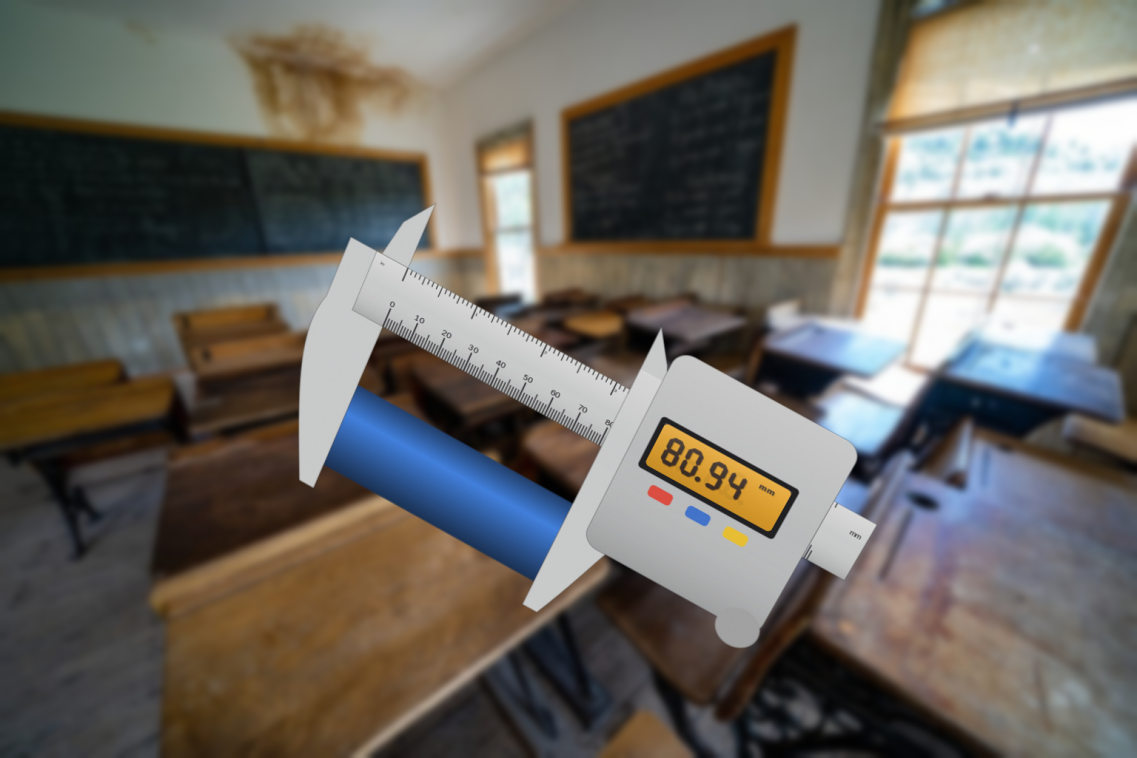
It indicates 80.94 mm
